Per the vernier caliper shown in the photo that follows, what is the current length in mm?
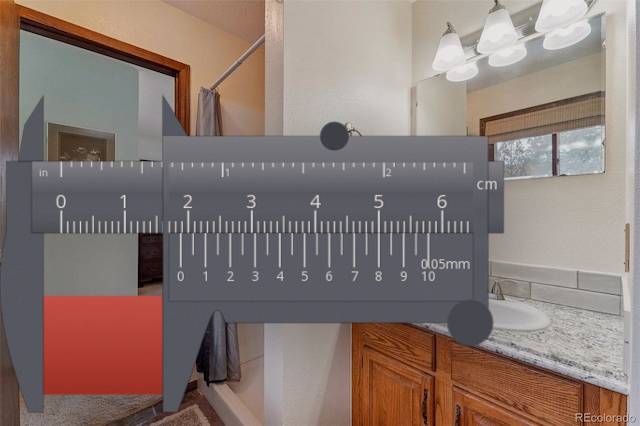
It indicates 18.8 mm
